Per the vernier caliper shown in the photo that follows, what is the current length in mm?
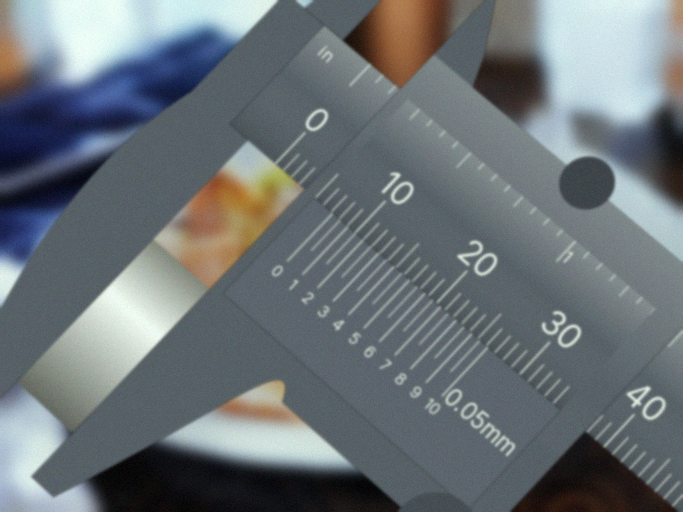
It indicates 7.2 mm
